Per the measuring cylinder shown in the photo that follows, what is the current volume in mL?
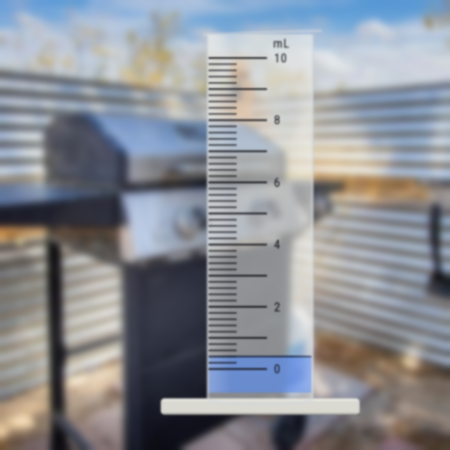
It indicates 0.4 mL
